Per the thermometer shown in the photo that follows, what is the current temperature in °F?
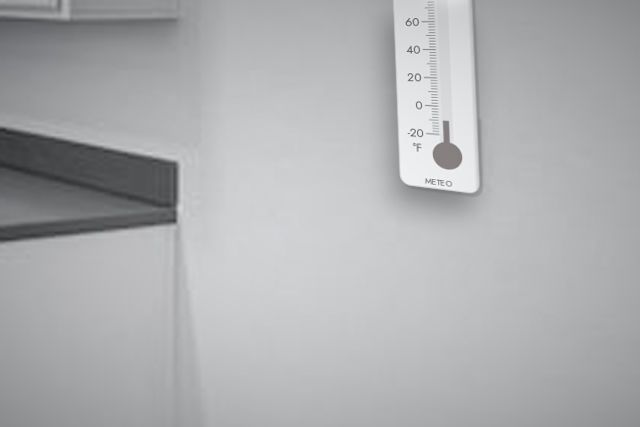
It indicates -10 °F
